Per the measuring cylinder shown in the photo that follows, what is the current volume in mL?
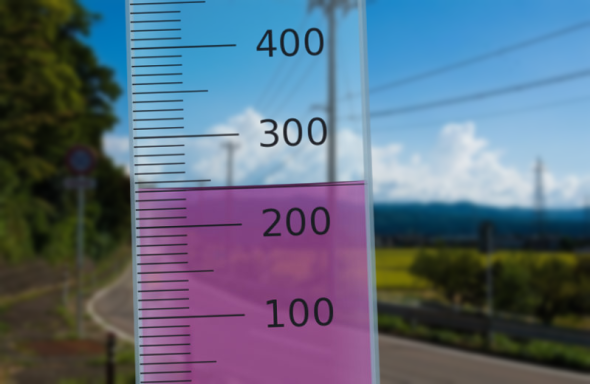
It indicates 240 mL
